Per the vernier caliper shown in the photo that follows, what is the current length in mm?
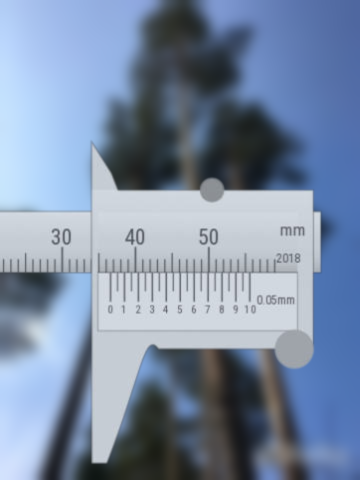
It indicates 36.6 mm
